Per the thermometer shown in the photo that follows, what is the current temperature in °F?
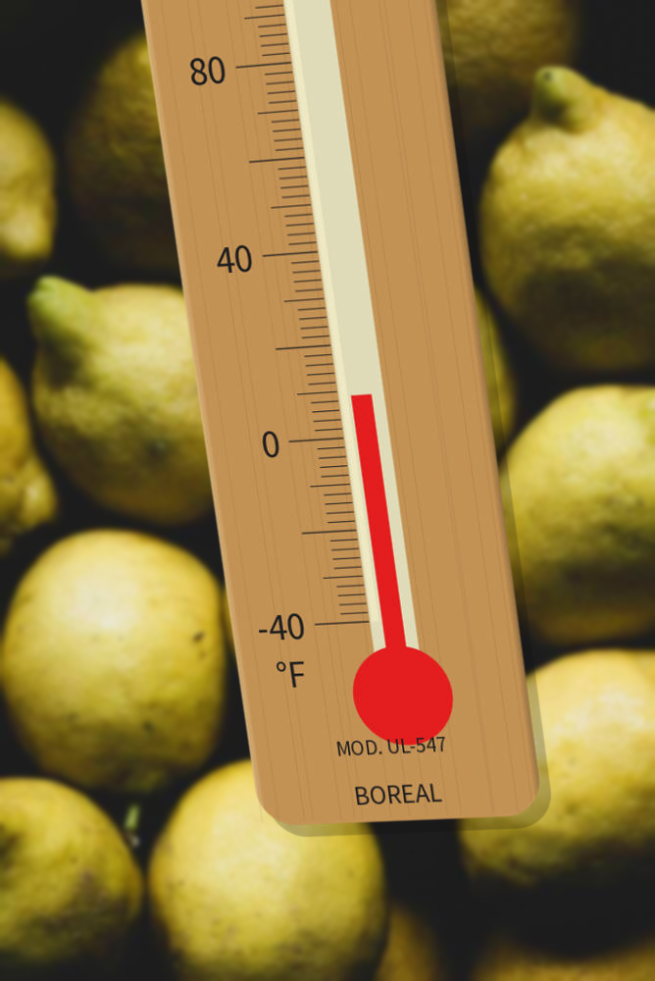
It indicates 9 °F
